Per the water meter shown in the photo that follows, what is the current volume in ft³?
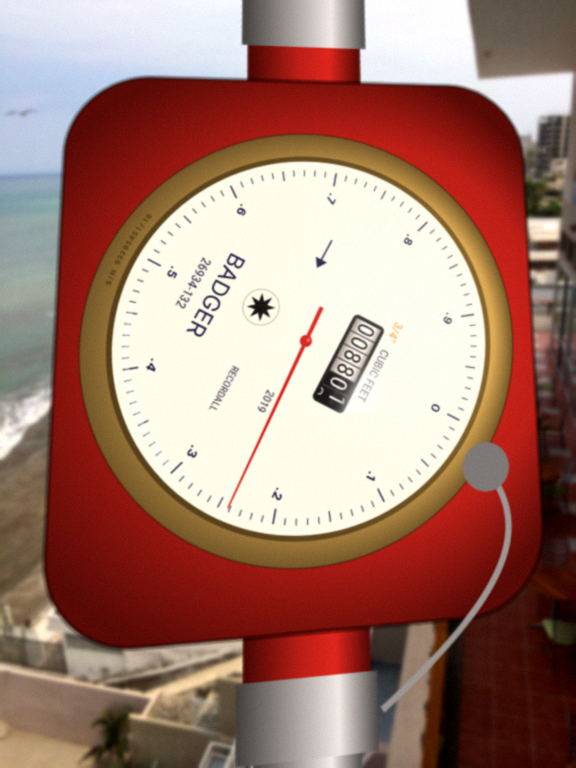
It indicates 8801.24 ft³
